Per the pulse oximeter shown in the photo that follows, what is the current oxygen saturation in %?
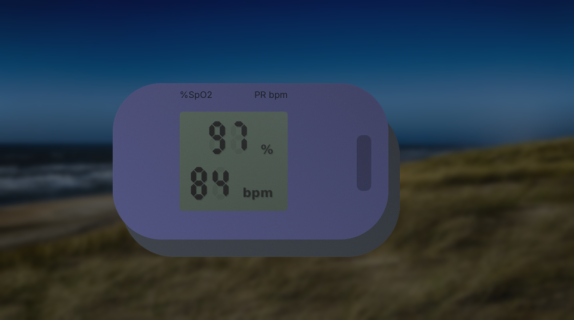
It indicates 97 %
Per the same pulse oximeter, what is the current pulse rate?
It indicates 84 bpm
